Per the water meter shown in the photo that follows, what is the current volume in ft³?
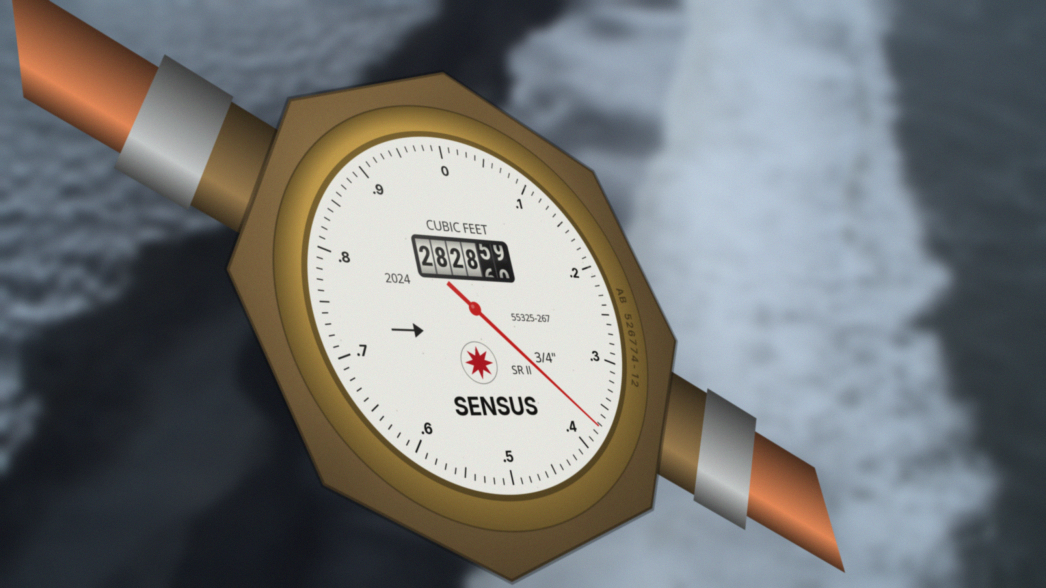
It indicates 282859.37 ft³
